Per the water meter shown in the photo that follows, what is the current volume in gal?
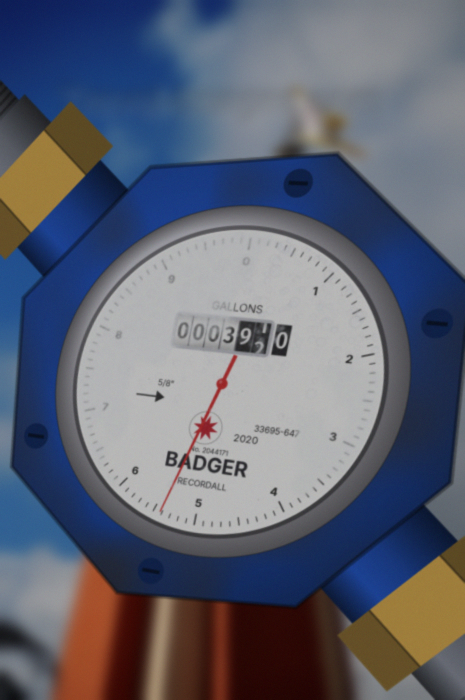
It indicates 3915.4 gal
